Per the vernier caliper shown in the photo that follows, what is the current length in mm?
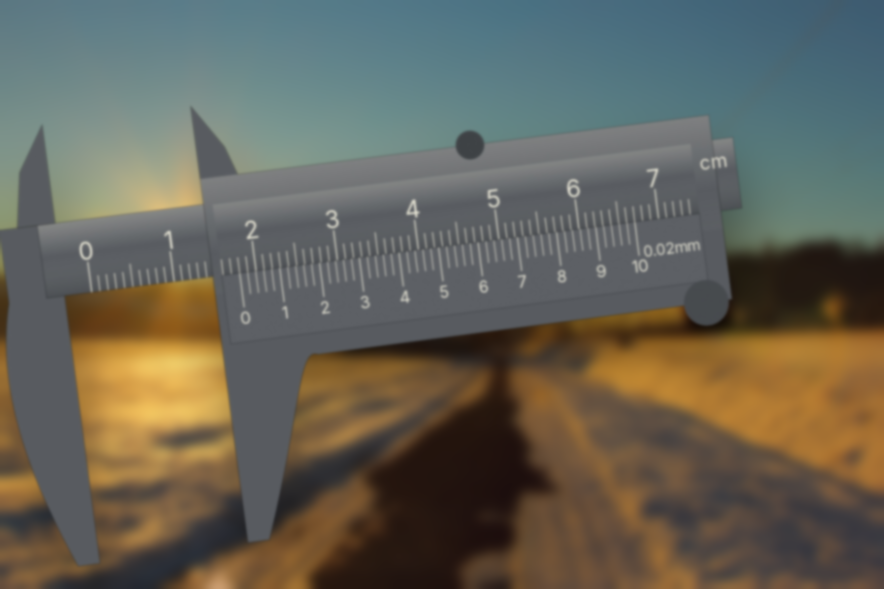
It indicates 18.0 mm
